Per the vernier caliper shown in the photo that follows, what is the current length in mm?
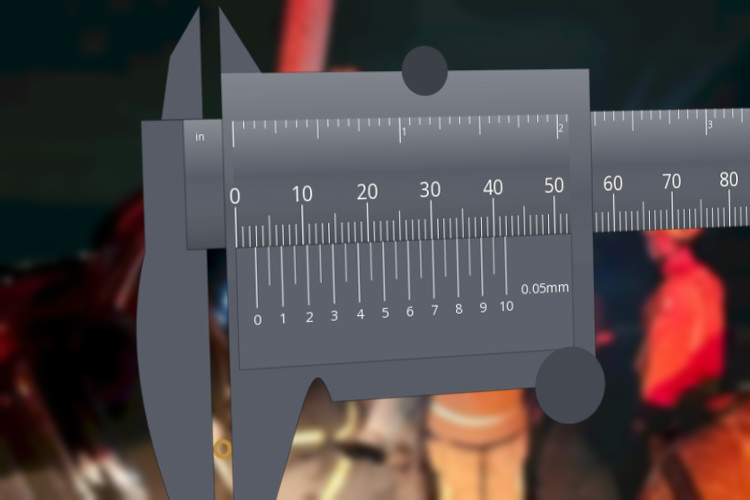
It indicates 2.8 mm
